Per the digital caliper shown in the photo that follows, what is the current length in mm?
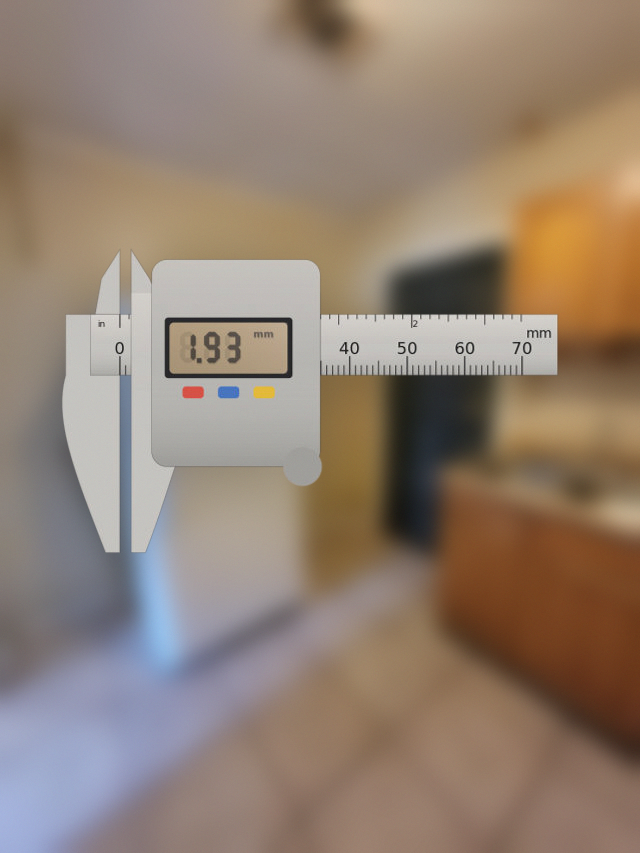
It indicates 1.93 mm
